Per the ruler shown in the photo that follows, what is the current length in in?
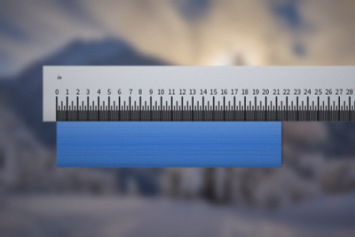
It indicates 21.5 in
